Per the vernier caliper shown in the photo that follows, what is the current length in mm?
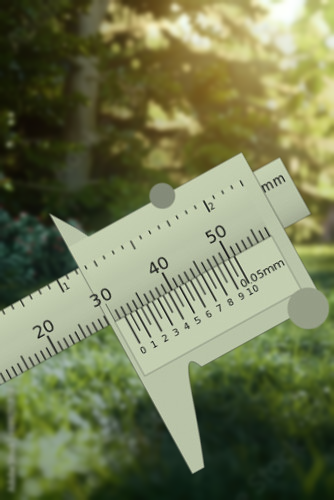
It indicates 31.8 mm
